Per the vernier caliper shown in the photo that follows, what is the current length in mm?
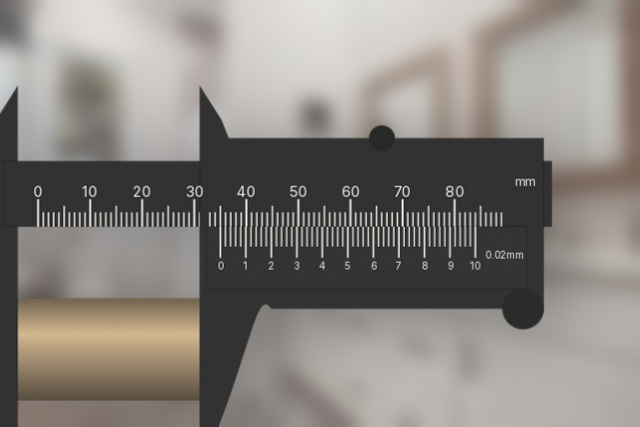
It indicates 35.0 mm
